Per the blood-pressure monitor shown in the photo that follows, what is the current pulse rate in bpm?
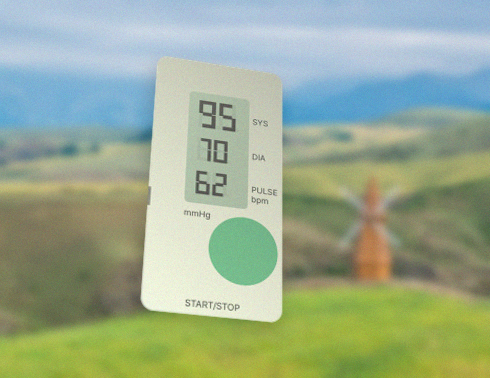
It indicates 62 bpm
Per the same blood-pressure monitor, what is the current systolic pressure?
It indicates 95 mmHg
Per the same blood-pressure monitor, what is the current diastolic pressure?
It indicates 70 mmHg
